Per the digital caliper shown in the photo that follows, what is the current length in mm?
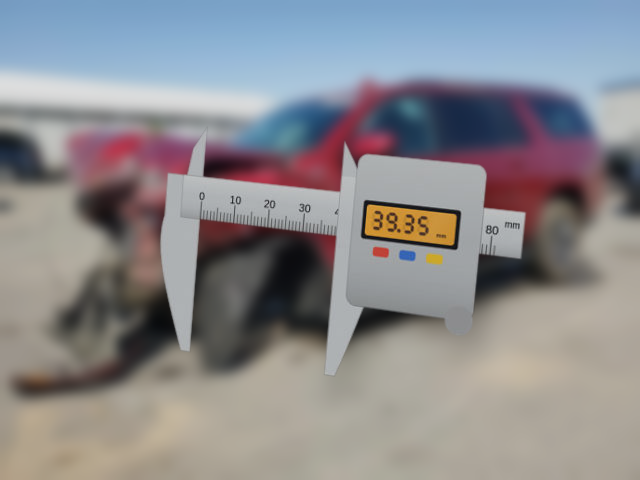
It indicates 39.35 mm
